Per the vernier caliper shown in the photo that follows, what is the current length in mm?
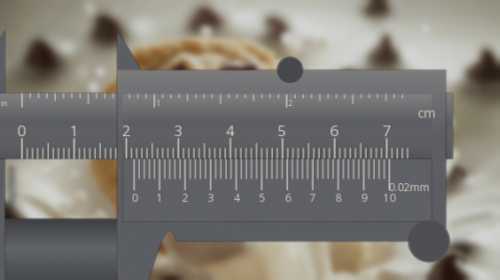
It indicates 21.5 mm
